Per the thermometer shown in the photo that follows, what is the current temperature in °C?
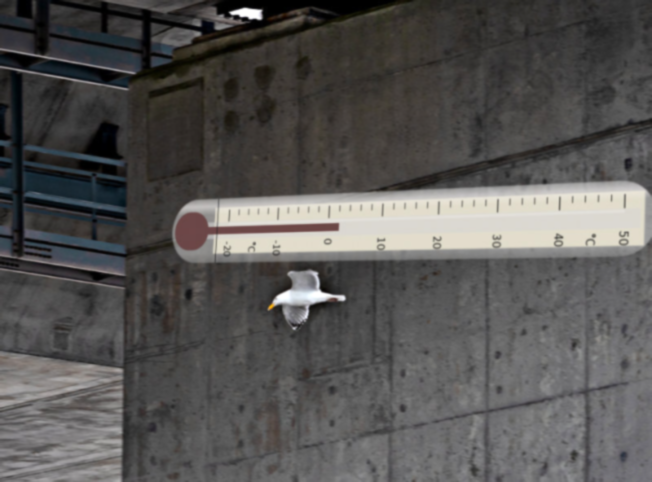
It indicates 2 °C
